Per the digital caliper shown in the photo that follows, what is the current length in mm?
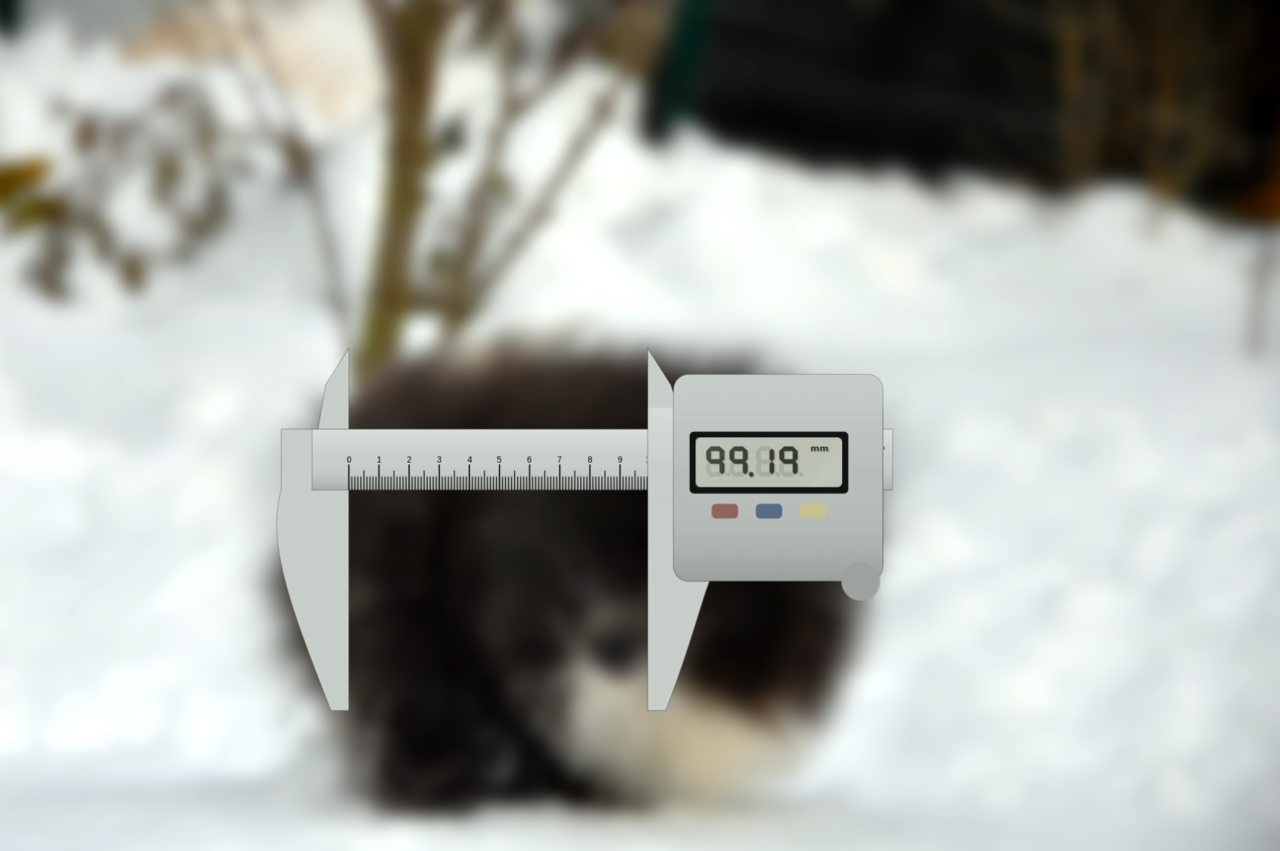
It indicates 99.19 mm
